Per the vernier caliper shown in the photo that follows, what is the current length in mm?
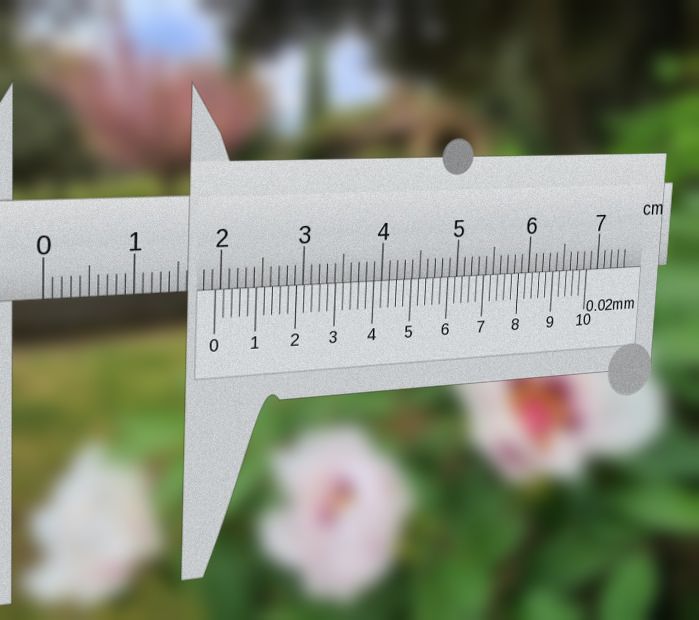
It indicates 19.4 mm
